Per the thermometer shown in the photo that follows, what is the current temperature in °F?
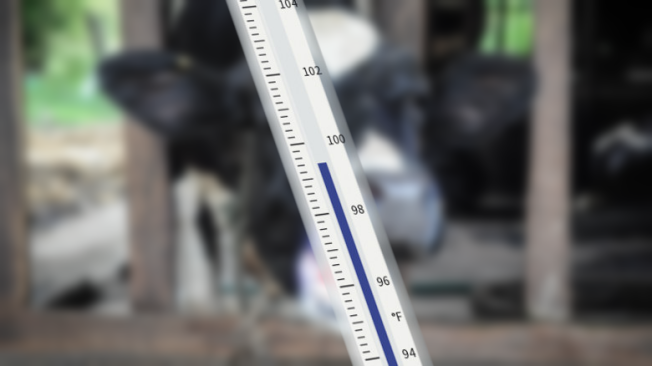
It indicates 99.4 °F
